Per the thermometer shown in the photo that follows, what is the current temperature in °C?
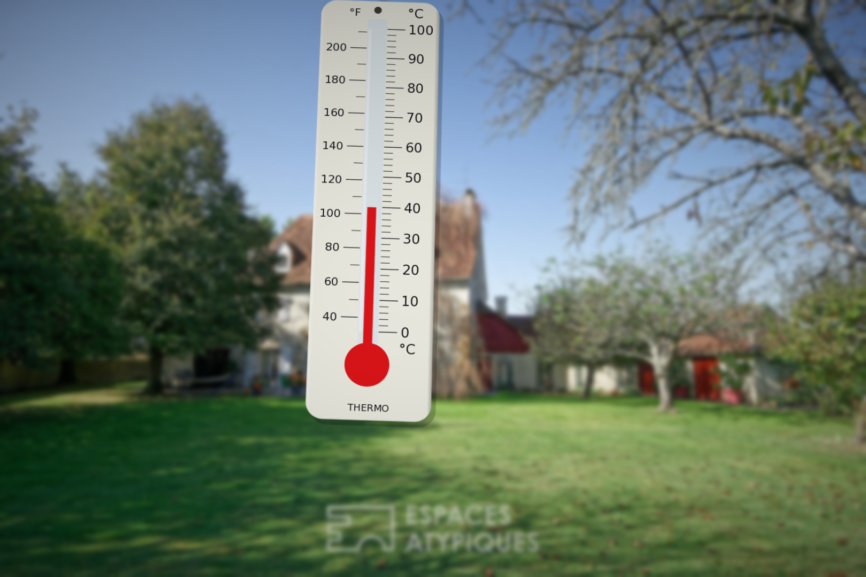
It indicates 40 °C
